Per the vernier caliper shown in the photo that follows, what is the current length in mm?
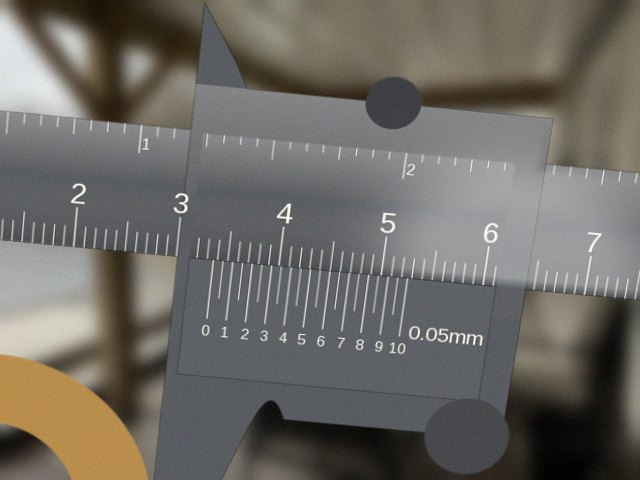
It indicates 33.6 mm
